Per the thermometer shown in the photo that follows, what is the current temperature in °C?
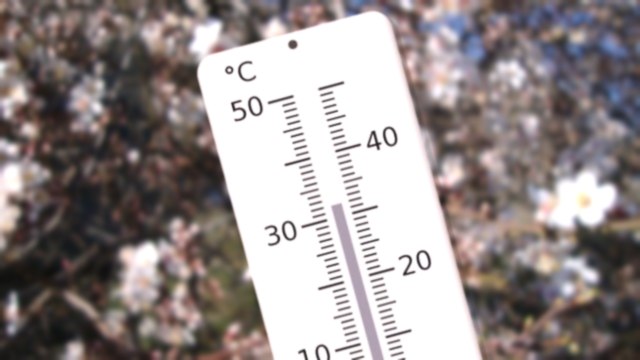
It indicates 32 °C
